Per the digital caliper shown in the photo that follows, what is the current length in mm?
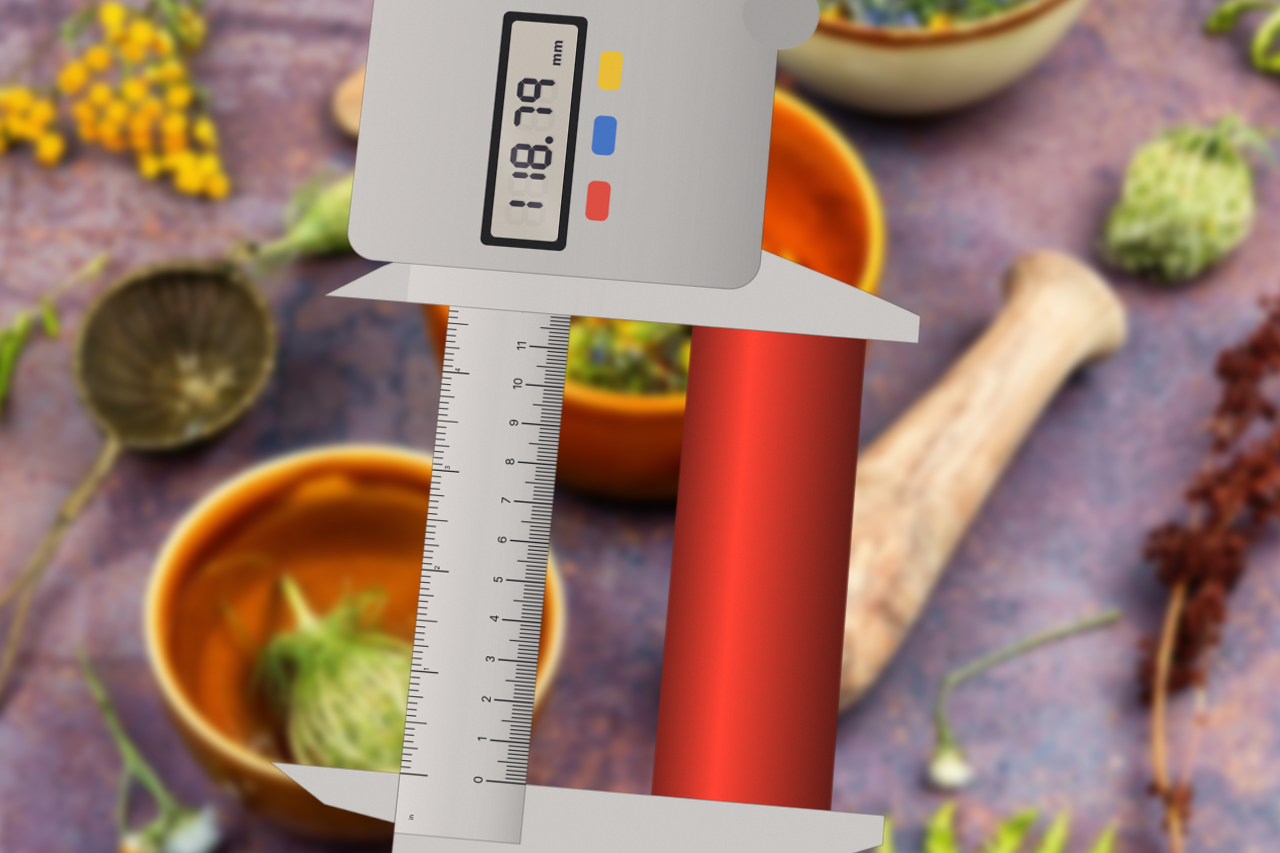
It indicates 118.79 mm
